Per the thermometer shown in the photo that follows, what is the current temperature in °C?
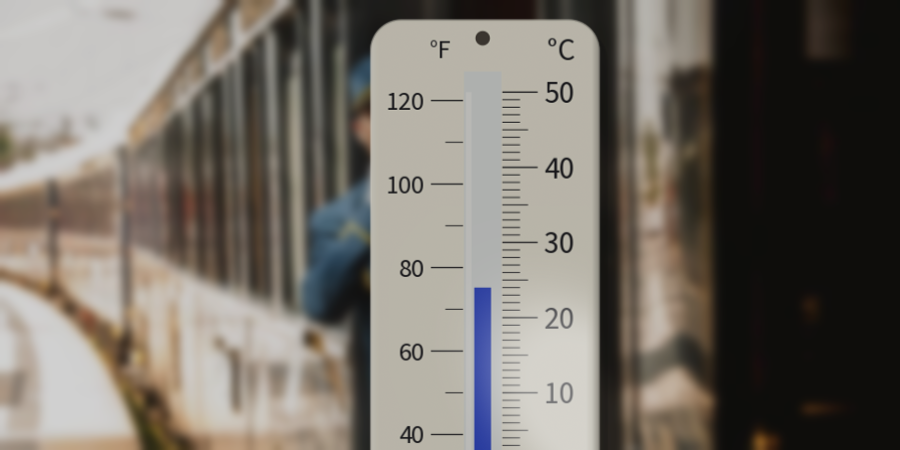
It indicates 24 °C
